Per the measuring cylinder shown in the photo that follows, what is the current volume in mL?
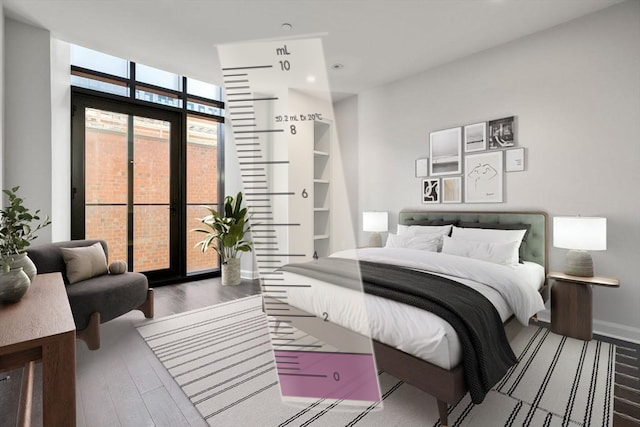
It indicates 0.8 mL
